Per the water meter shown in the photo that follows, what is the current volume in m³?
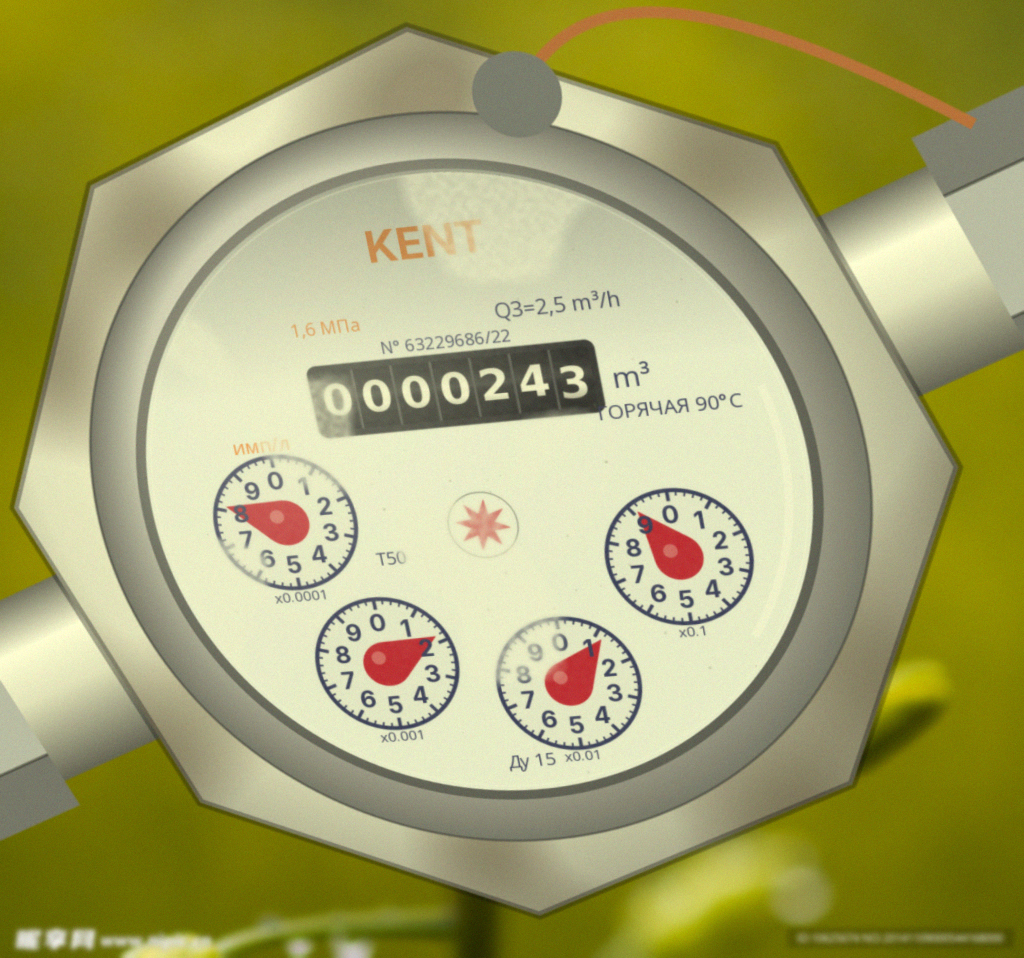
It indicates 242.9118 m³
